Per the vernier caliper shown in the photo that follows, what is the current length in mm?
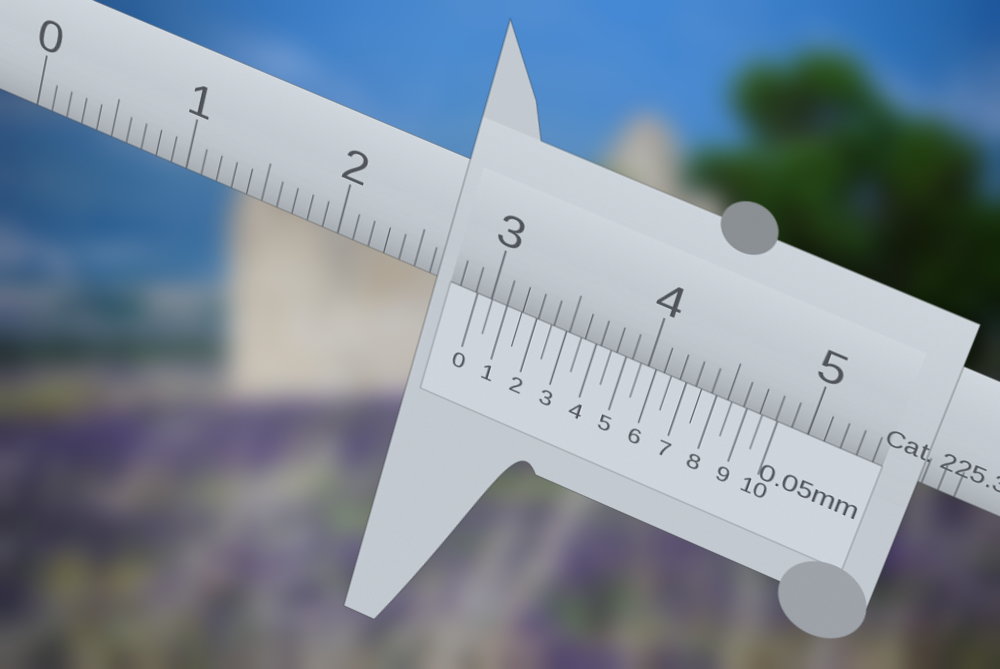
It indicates 29.1 mm
